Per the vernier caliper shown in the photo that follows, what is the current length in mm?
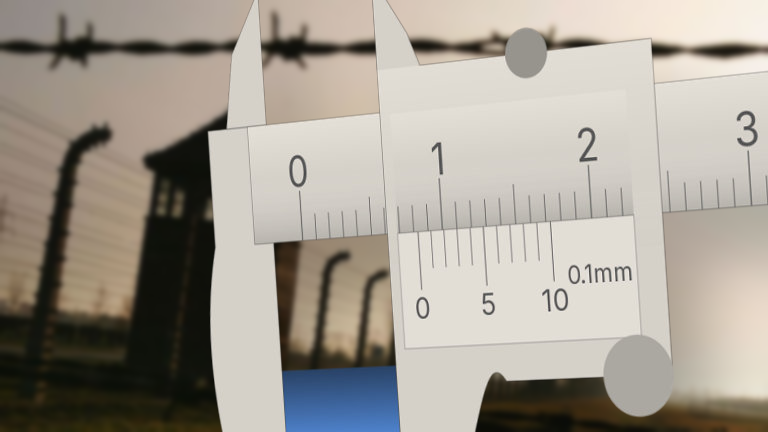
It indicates 8.3 mm
